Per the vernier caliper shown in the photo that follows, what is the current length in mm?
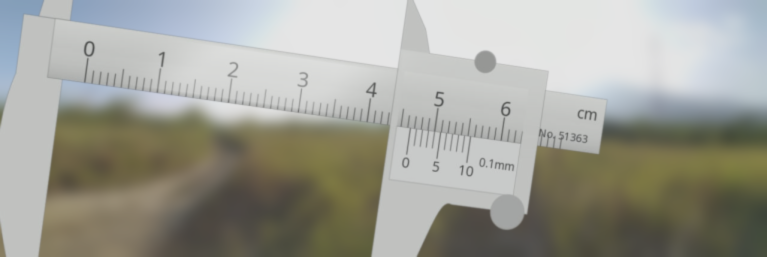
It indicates 46.4 mm
